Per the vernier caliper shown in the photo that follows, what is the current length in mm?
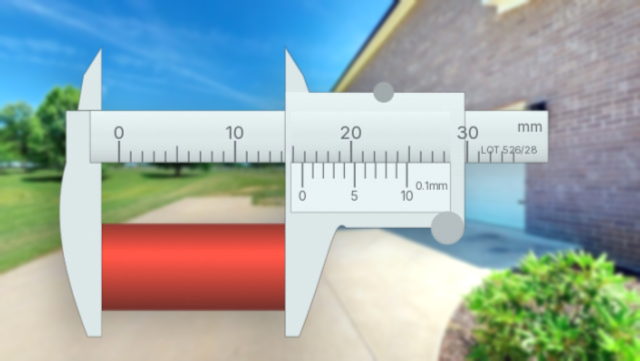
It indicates 15.8 mm
